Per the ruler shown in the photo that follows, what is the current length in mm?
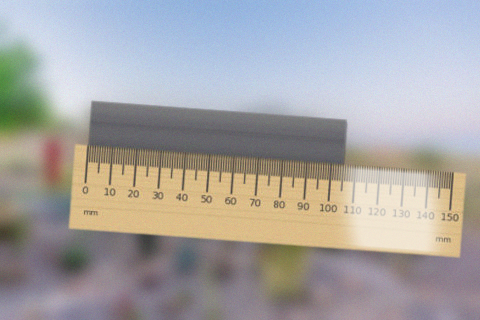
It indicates 105 mm
